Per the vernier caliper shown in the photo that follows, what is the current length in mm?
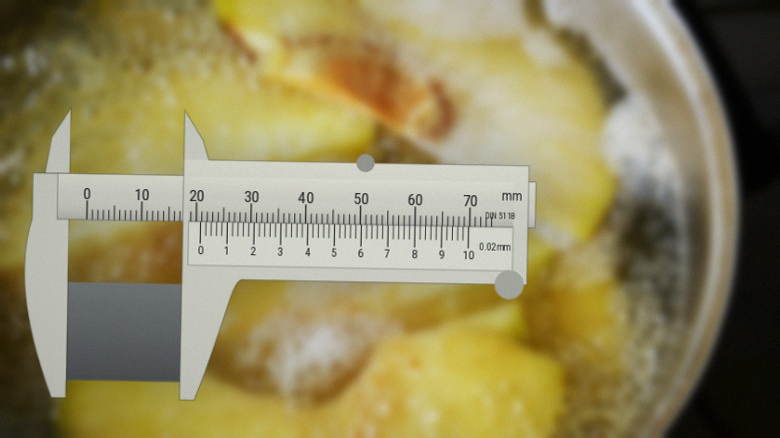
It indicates 20.8 mm
